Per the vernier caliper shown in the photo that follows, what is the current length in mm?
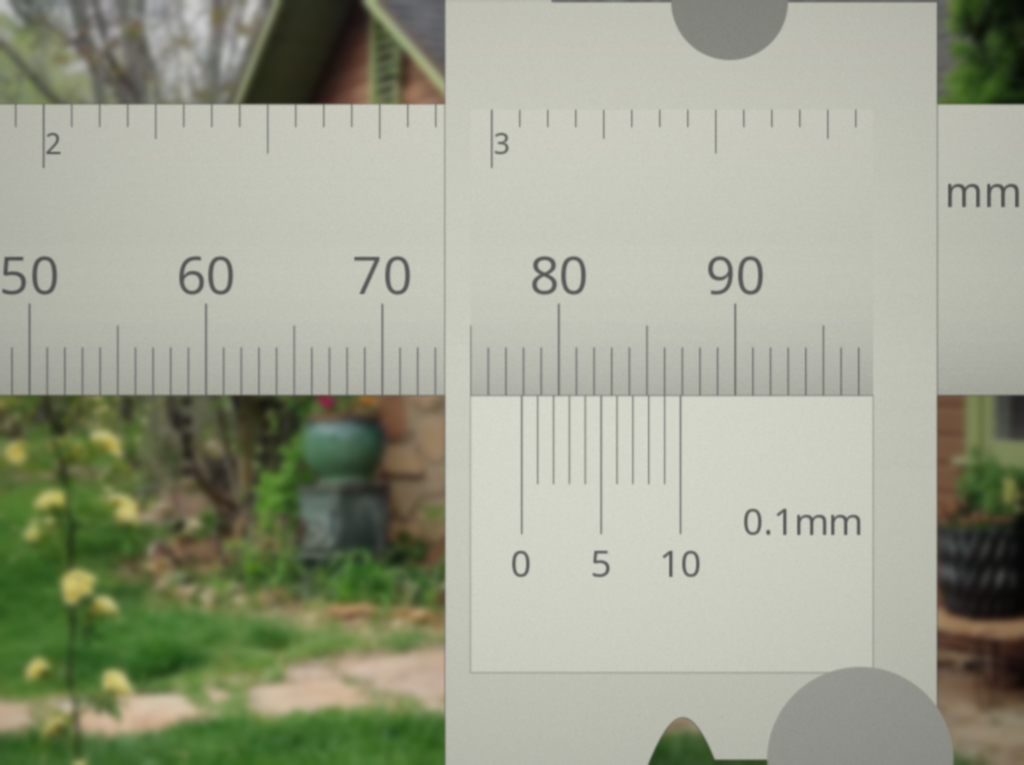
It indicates 77.9 mm
